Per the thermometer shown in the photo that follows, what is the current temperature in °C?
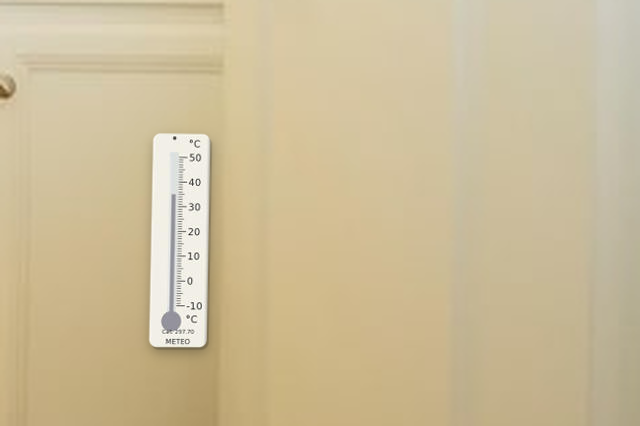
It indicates 35 °C
